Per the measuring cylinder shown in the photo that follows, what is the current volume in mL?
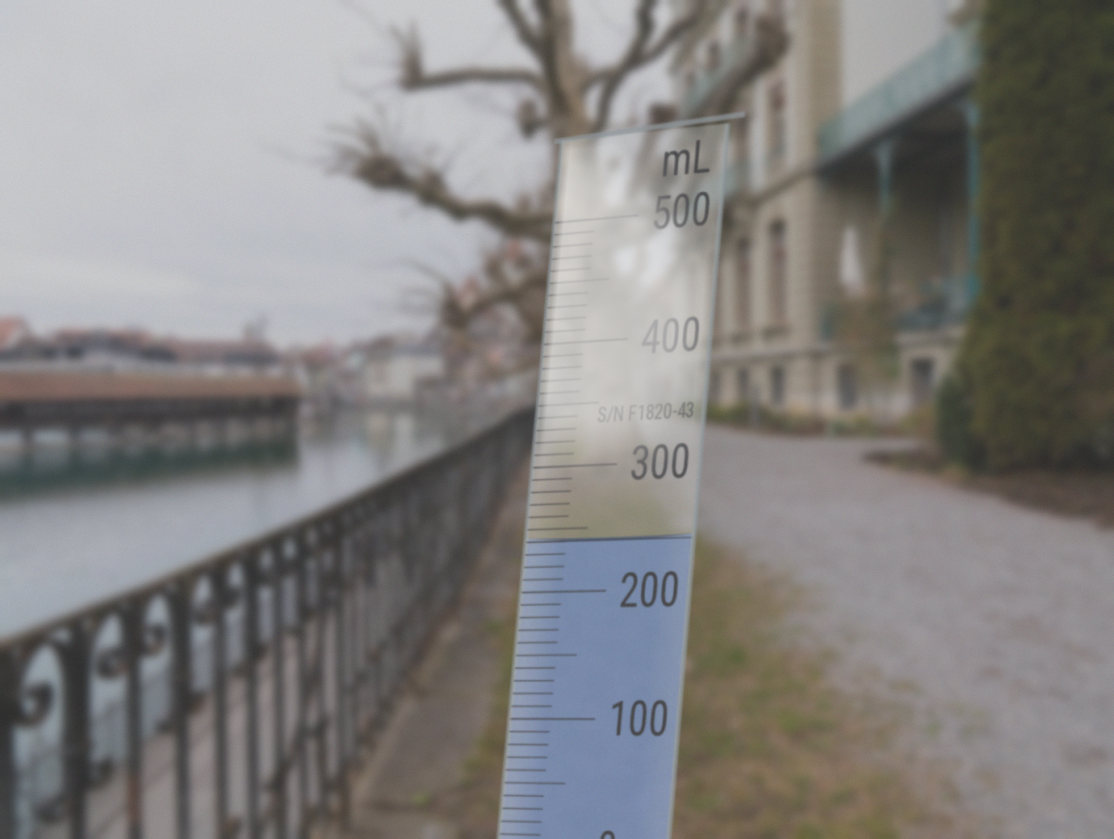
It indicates 240 mL
